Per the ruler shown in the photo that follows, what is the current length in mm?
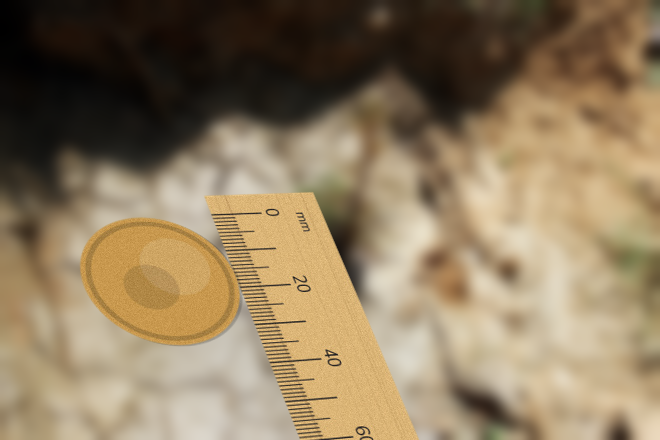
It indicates 34 mm
